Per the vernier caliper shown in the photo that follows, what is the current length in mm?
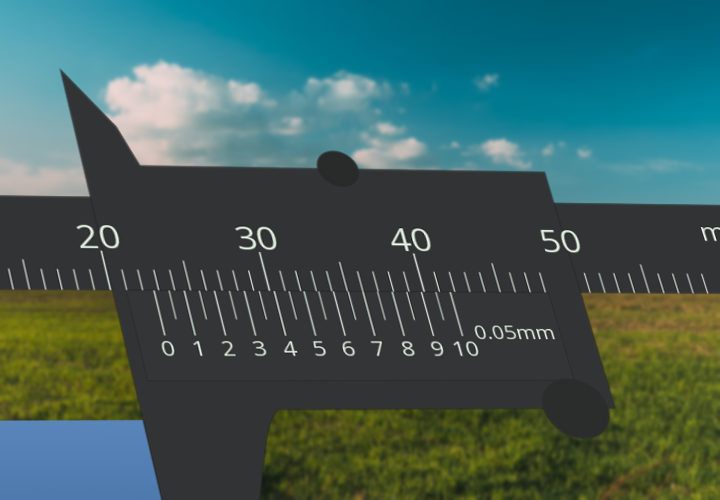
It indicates 22.7 mm
